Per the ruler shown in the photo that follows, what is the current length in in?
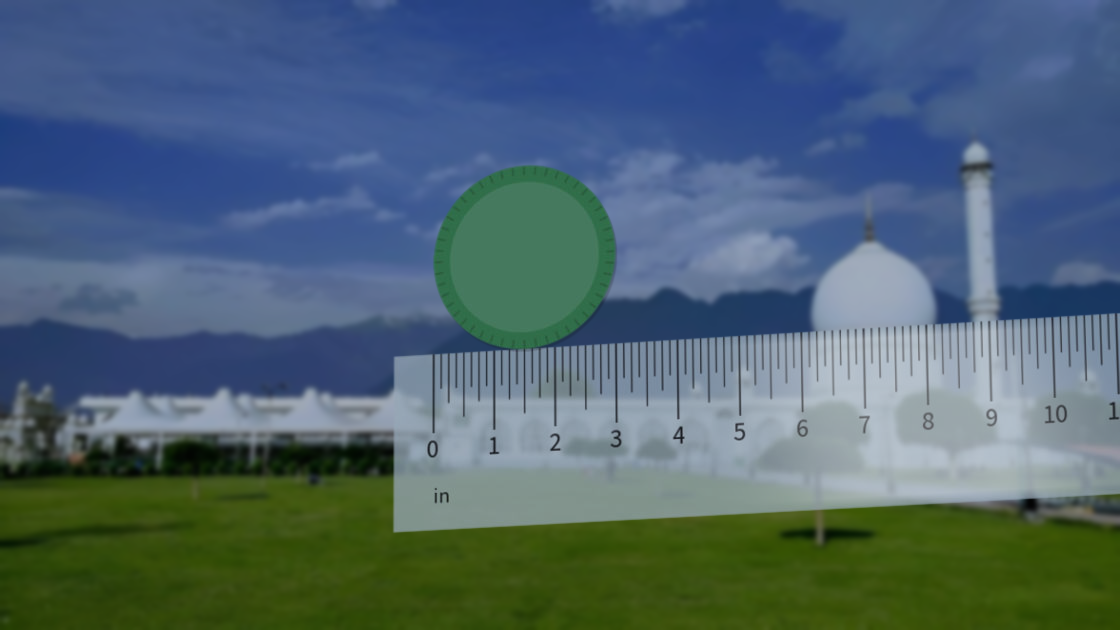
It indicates 3 in
